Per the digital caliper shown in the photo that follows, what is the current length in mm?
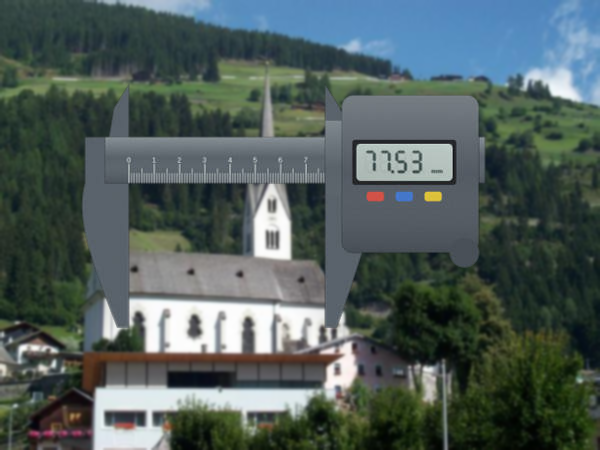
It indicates 77.53 mm
